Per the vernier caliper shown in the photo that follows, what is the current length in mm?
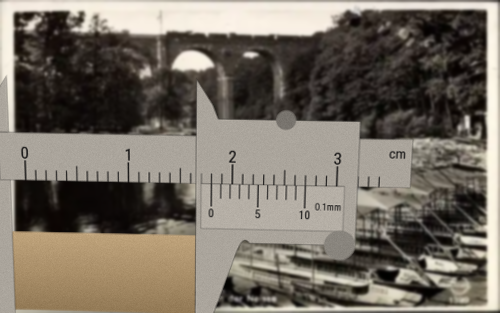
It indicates 18.0 mm
